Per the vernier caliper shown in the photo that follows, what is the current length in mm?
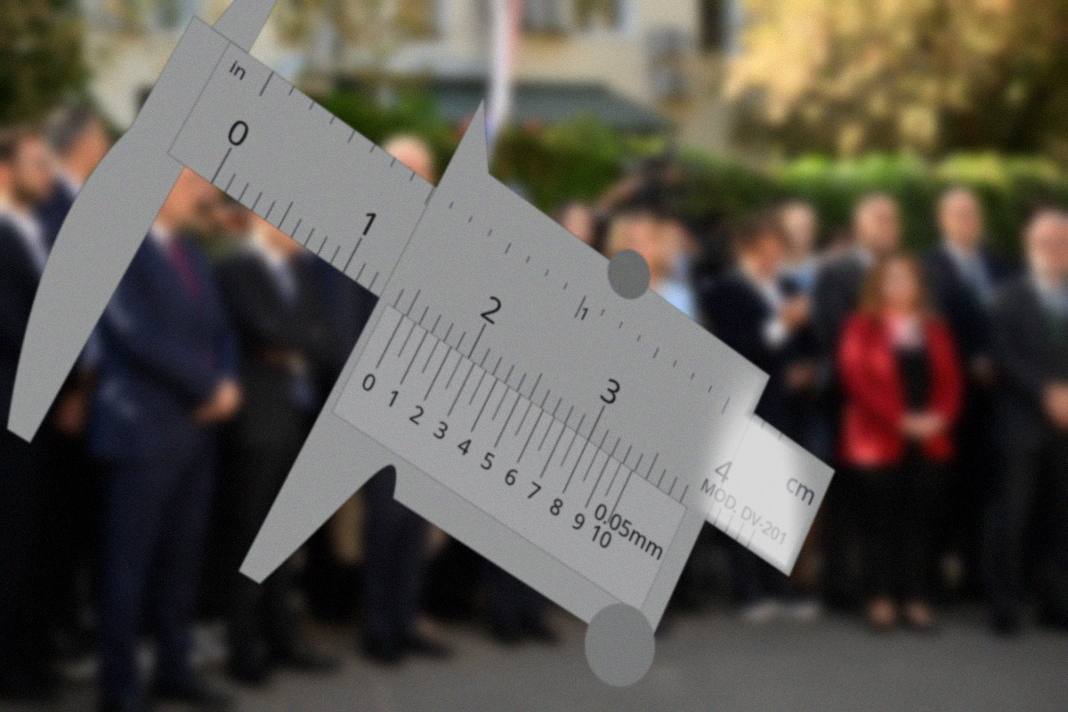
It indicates 14.8 mm
